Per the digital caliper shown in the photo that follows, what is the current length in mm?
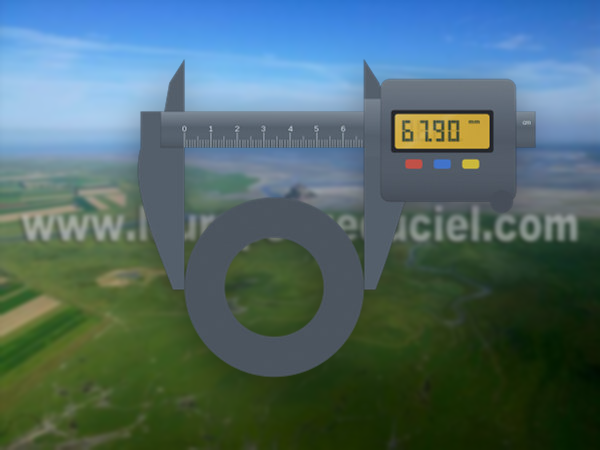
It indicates 67.90 mm
